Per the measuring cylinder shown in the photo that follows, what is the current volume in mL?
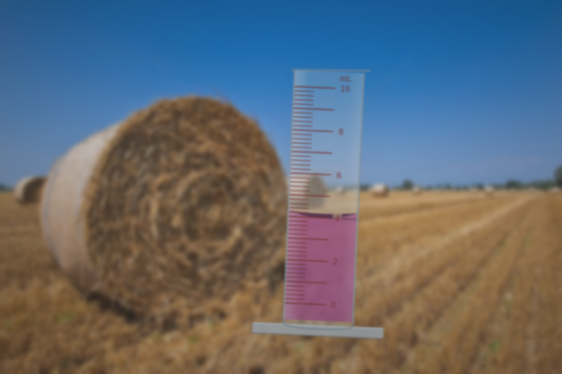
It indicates 4 mL
